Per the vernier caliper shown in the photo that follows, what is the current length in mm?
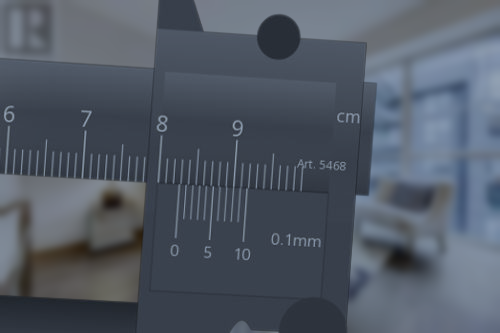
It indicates 82.8 mm
